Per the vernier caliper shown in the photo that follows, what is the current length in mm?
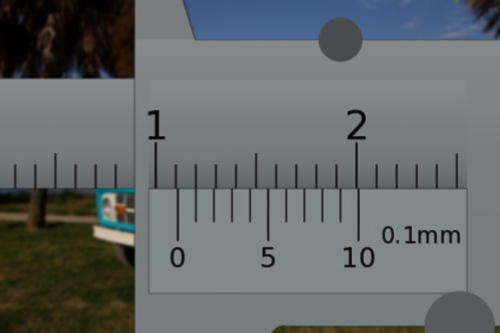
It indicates 11.1 mm
